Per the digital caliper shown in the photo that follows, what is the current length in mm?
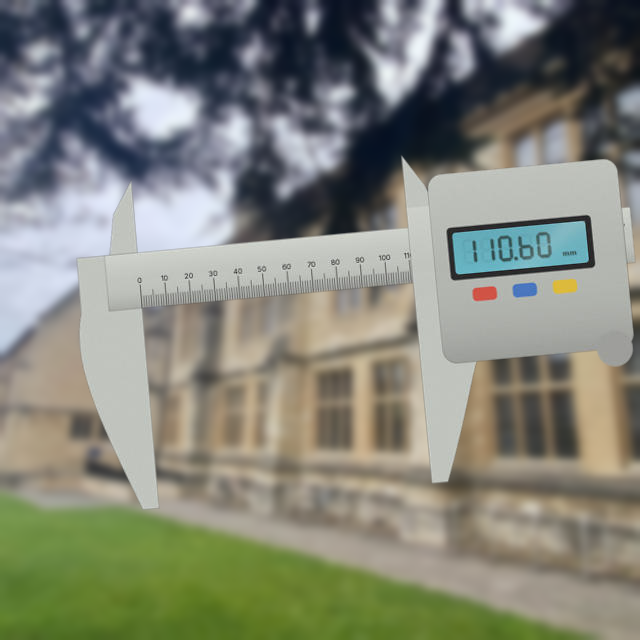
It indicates 110.60 mm
